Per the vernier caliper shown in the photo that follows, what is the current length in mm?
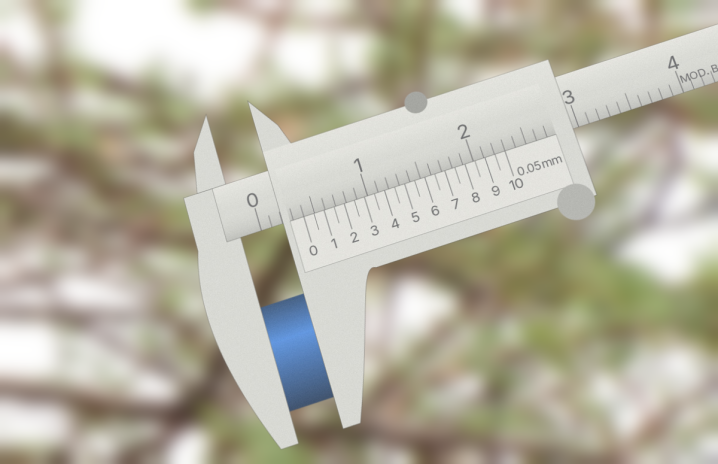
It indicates 4.0 mm
